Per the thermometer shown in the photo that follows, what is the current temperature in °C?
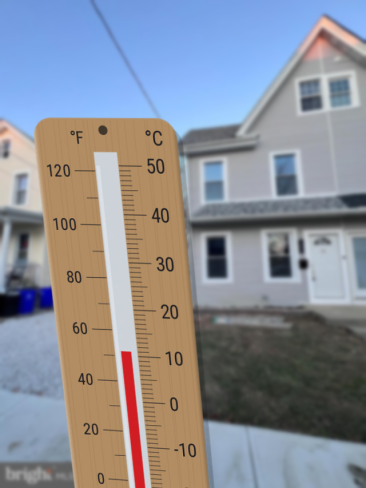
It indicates 11 °C
